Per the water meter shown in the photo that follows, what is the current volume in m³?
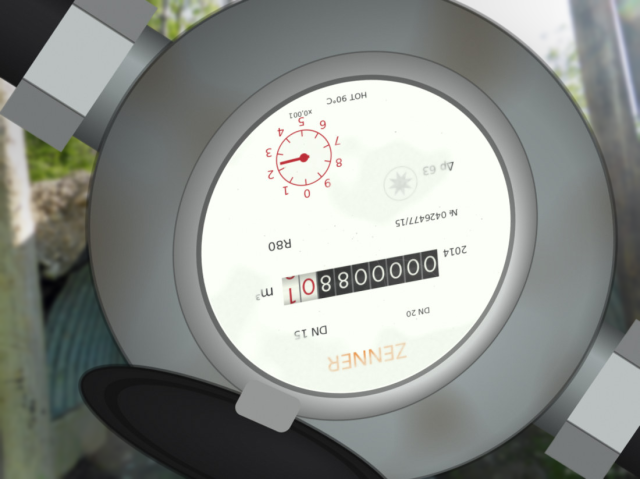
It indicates 88.012 m³
